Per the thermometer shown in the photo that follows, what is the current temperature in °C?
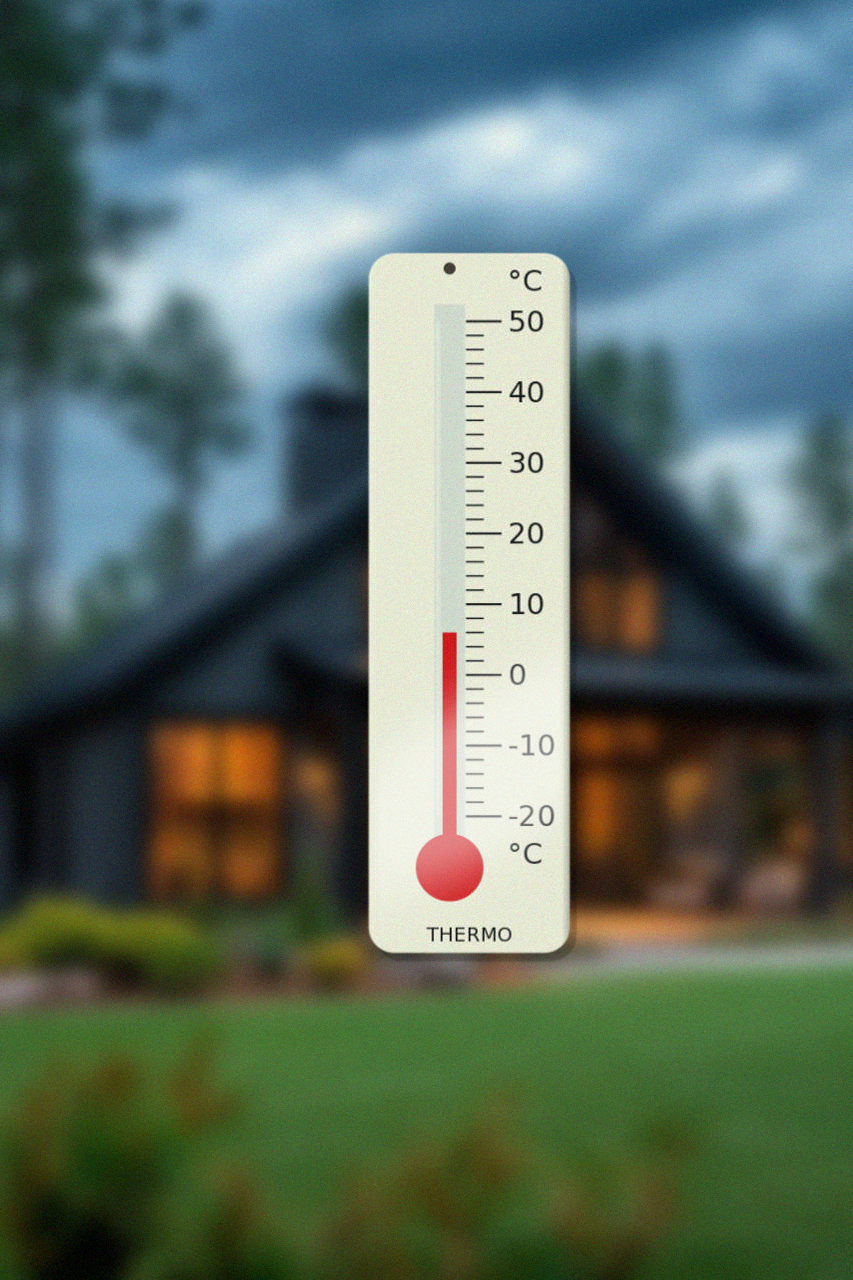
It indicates 6 °C
